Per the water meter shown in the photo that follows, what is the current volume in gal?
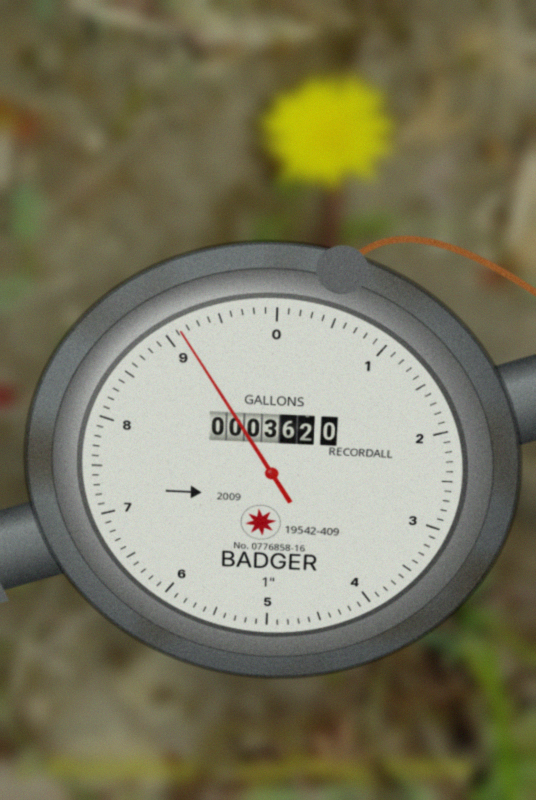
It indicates 3619.1 gal
